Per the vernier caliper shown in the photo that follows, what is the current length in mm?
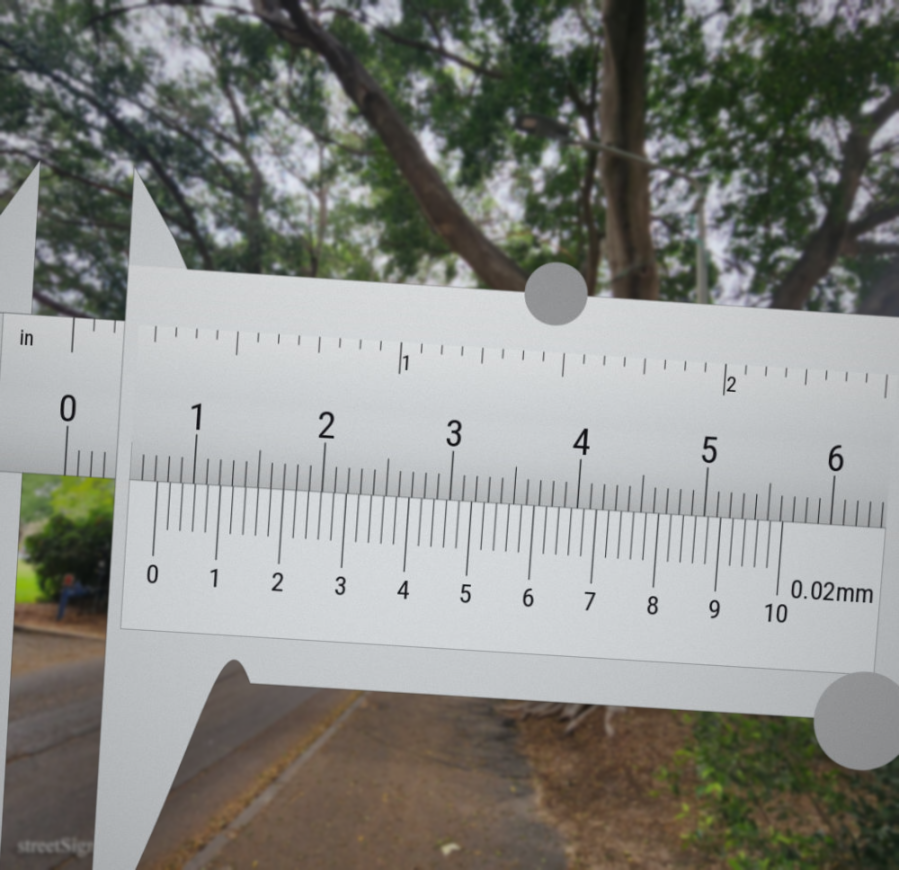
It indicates 7.2 mm
